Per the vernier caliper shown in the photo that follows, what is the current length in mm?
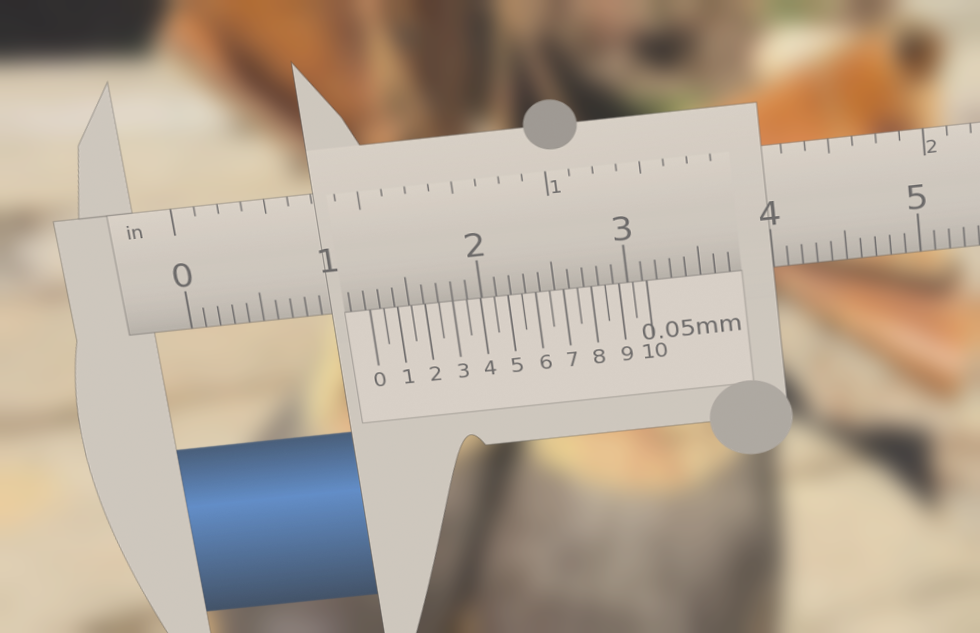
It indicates 12.3 mm
